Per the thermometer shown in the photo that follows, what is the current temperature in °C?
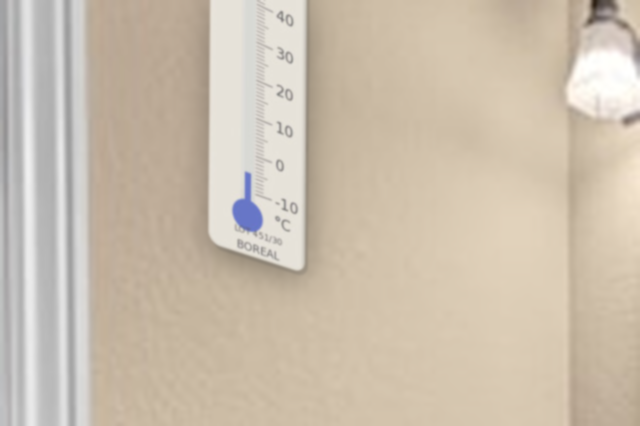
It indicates -5 °C
